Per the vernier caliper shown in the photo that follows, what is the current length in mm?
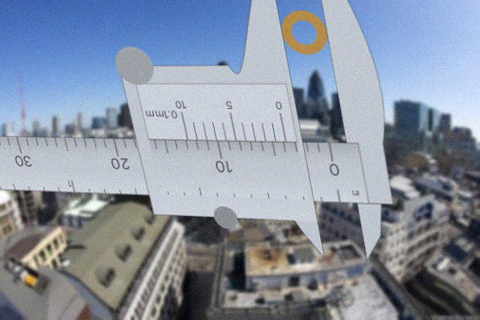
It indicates 3.8 mm
